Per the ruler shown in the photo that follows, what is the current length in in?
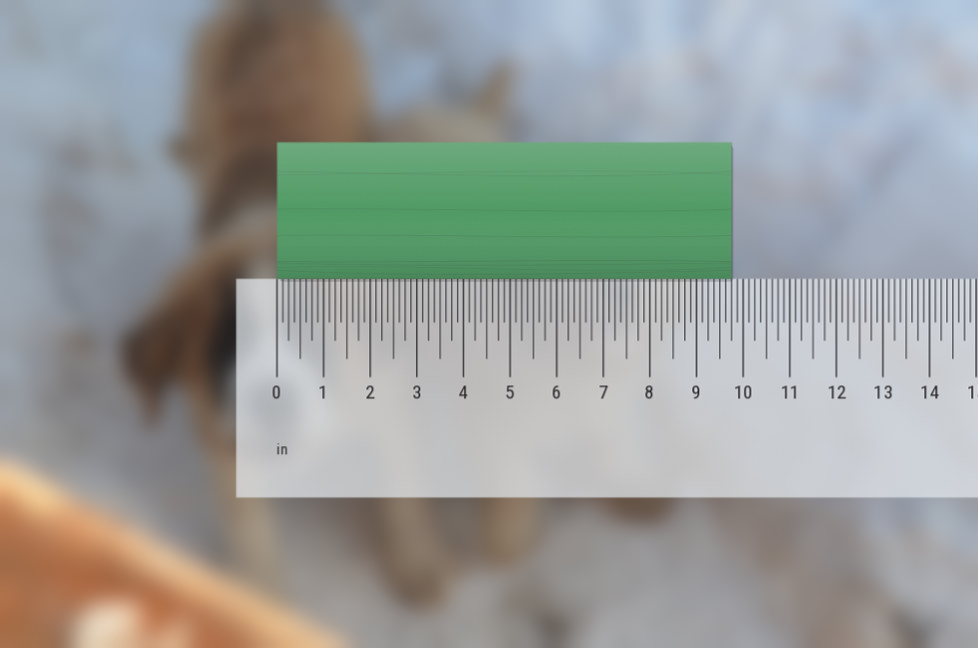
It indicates 9.75 in
